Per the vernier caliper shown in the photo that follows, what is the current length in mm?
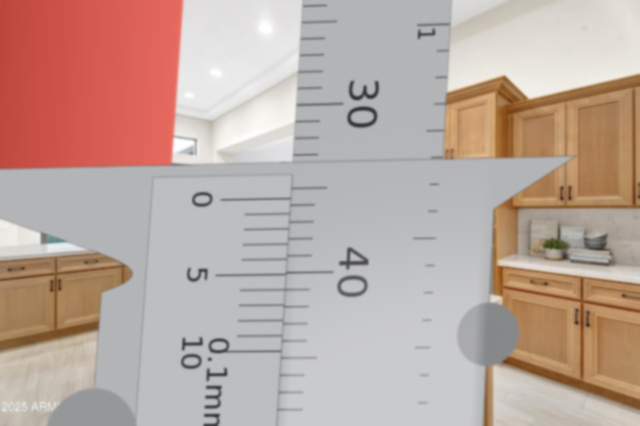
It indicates 35.6 mm
